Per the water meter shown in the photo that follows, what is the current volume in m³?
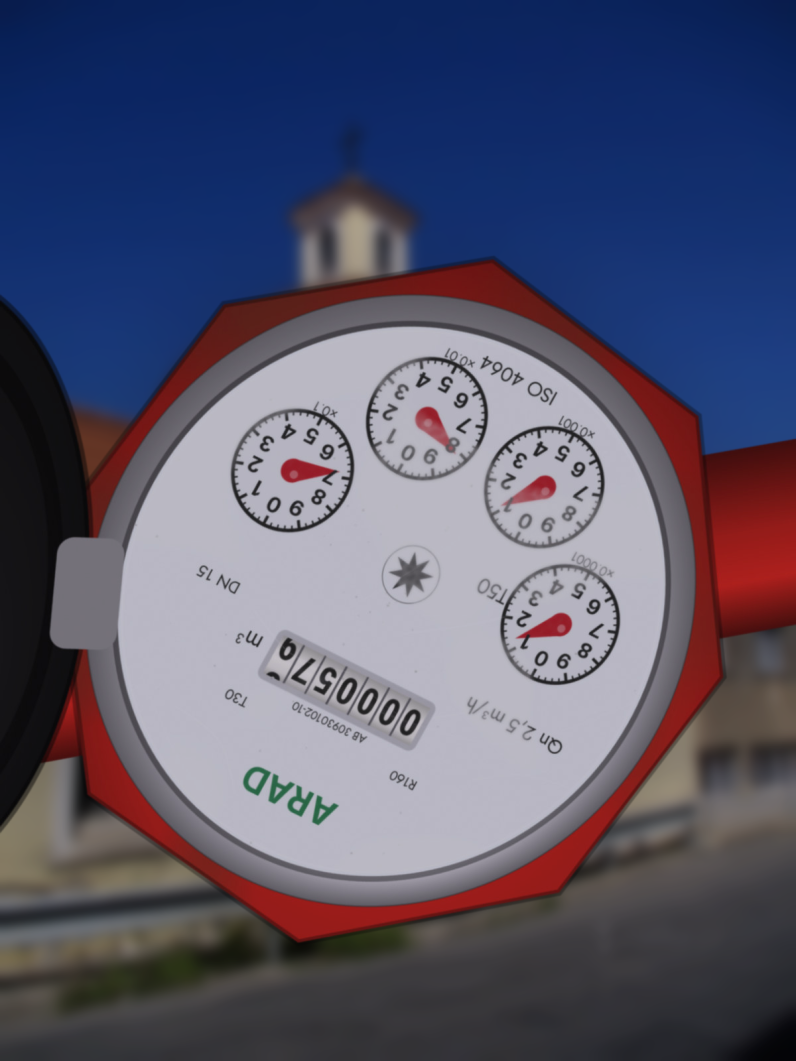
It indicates 578.6811 m³
